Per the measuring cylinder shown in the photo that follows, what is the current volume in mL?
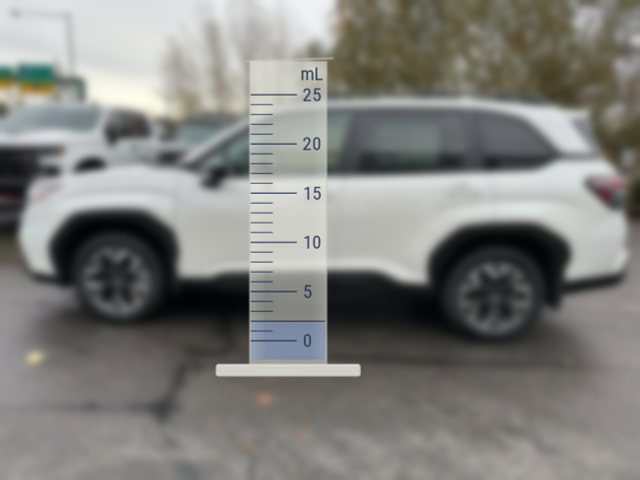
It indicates 2 mL
